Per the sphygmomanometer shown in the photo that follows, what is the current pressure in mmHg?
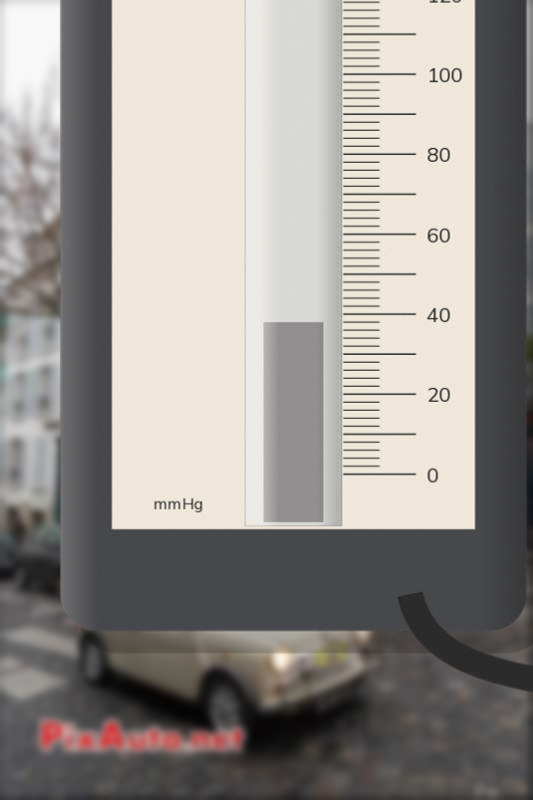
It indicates 38 mmHg
